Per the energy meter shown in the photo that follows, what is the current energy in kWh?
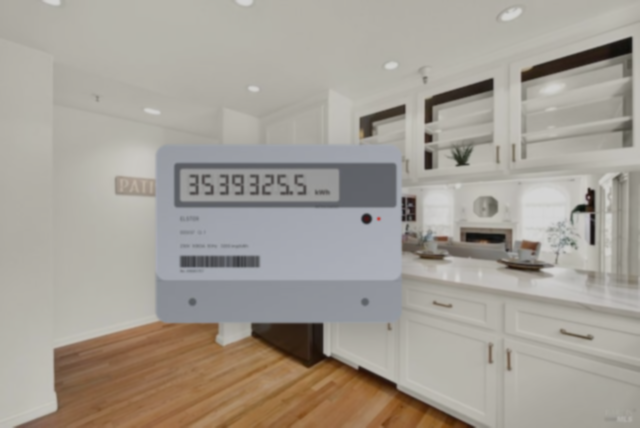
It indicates 3539325.5 kWh
